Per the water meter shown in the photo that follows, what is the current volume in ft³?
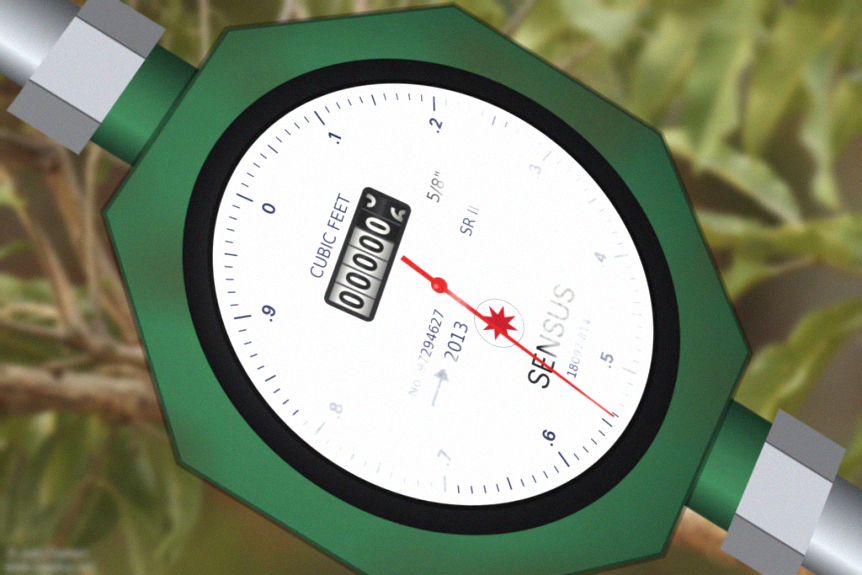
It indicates 5.54 ft³
